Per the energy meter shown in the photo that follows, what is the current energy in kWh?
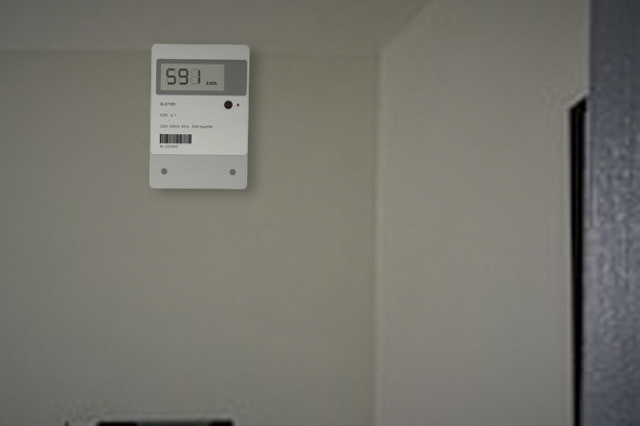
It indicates 591 kWh
